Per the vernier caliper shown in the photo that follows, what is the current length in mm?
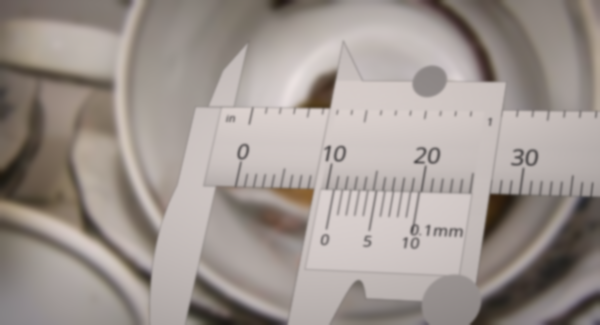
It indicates 10.8 mm
